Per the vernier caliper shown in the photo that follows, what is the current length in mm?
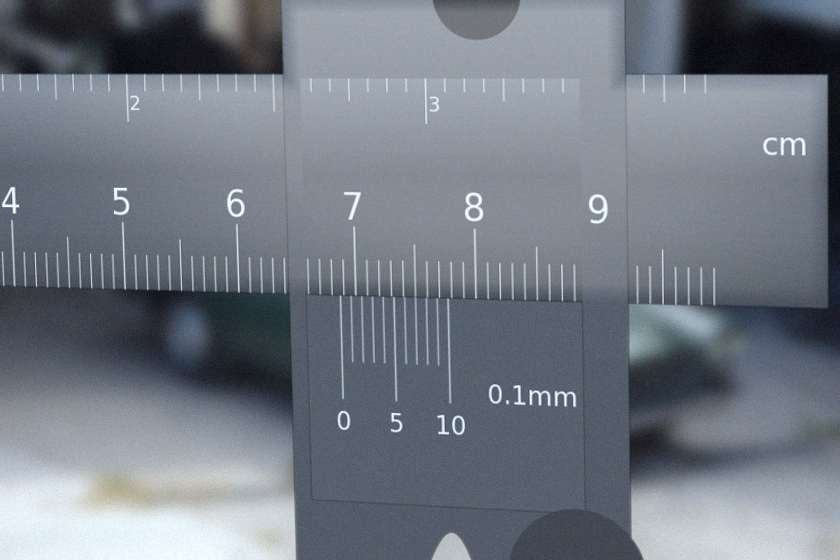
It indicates 68.7 mm
